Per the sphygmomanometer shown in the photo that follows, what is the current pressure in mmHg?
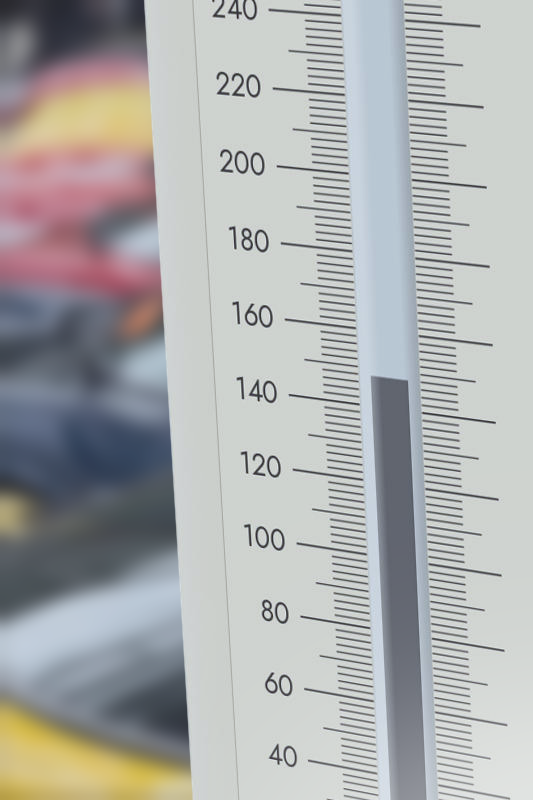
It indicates 148 mmHg
